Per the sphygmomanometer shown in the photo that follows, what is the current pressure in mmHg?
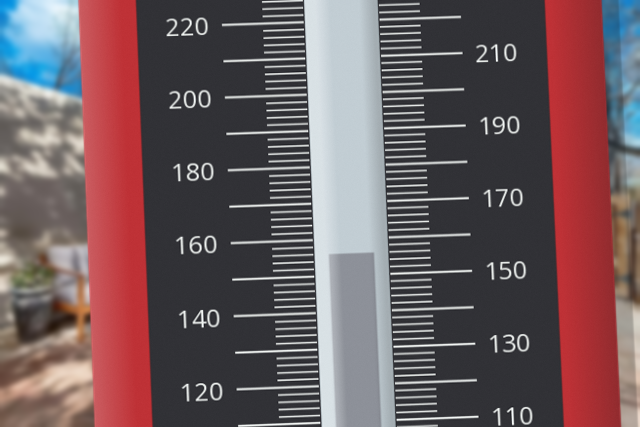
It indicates 156 mmHg
